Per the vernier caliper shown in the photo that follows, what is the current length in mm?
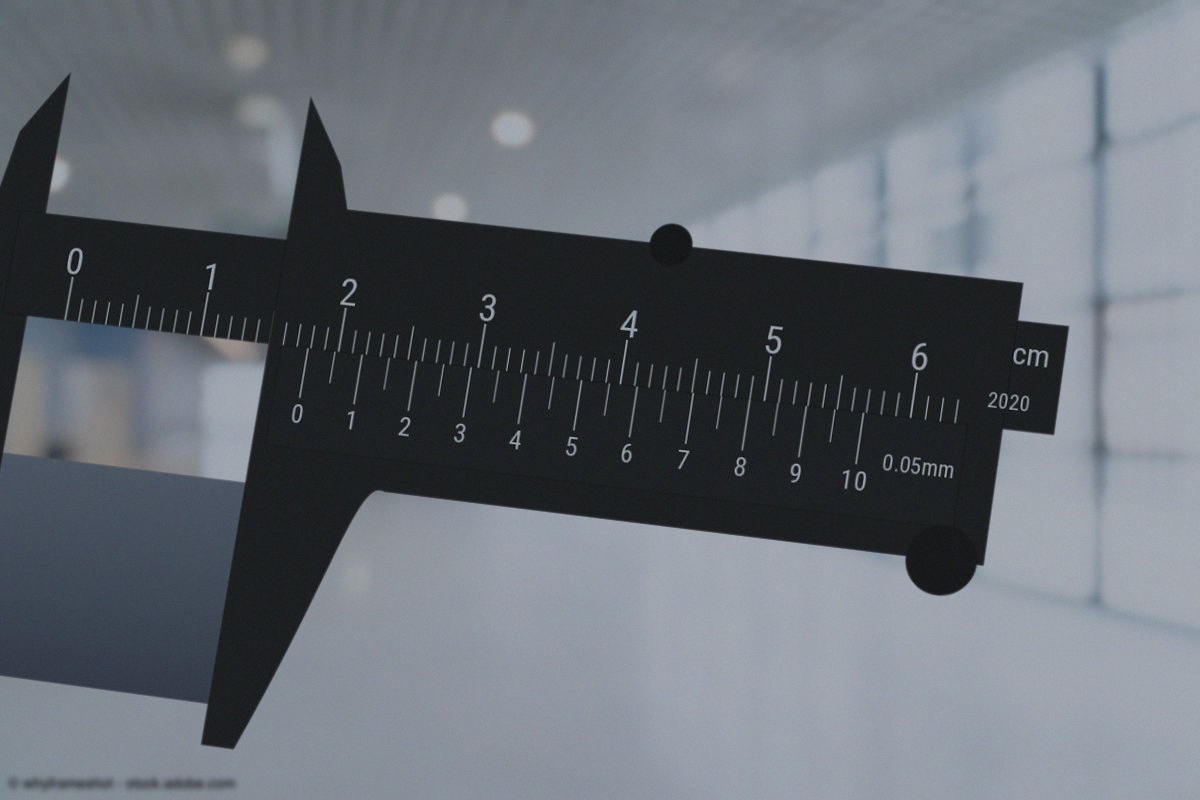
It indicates 17.8 mm
